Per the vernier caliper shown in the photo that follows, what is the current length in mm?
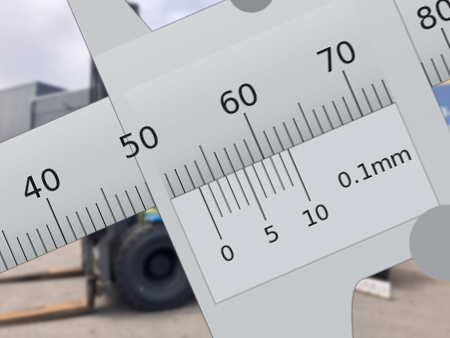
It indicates 53.4 mm
